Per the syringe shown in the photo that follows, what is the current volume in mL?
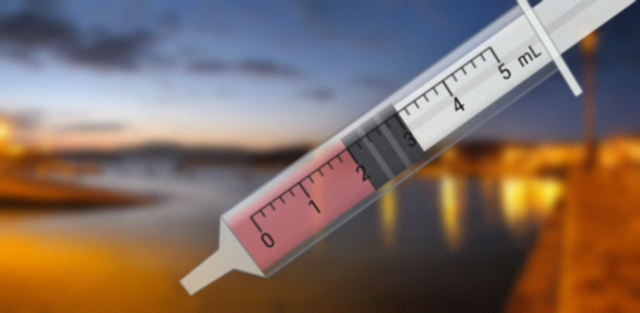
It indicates 2 mL
